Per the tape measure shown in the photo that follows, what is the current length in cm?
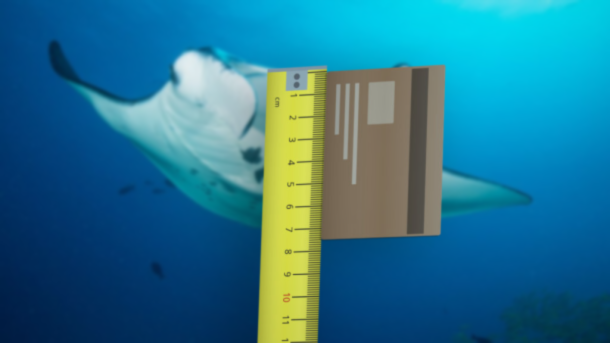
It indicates 7.5 cm
